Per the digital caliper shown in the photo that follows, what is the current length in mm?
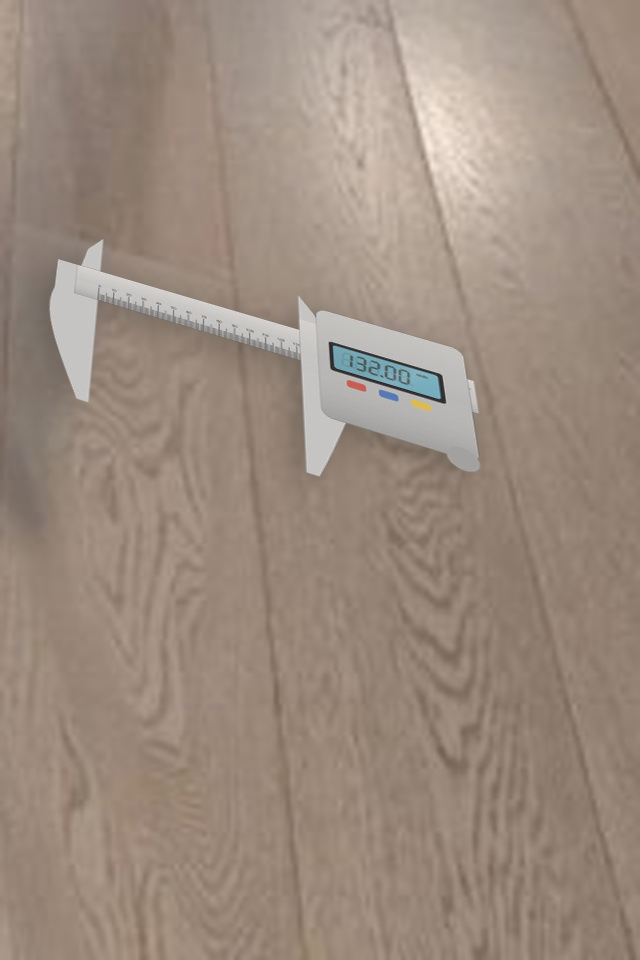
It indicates 132.00 mm
